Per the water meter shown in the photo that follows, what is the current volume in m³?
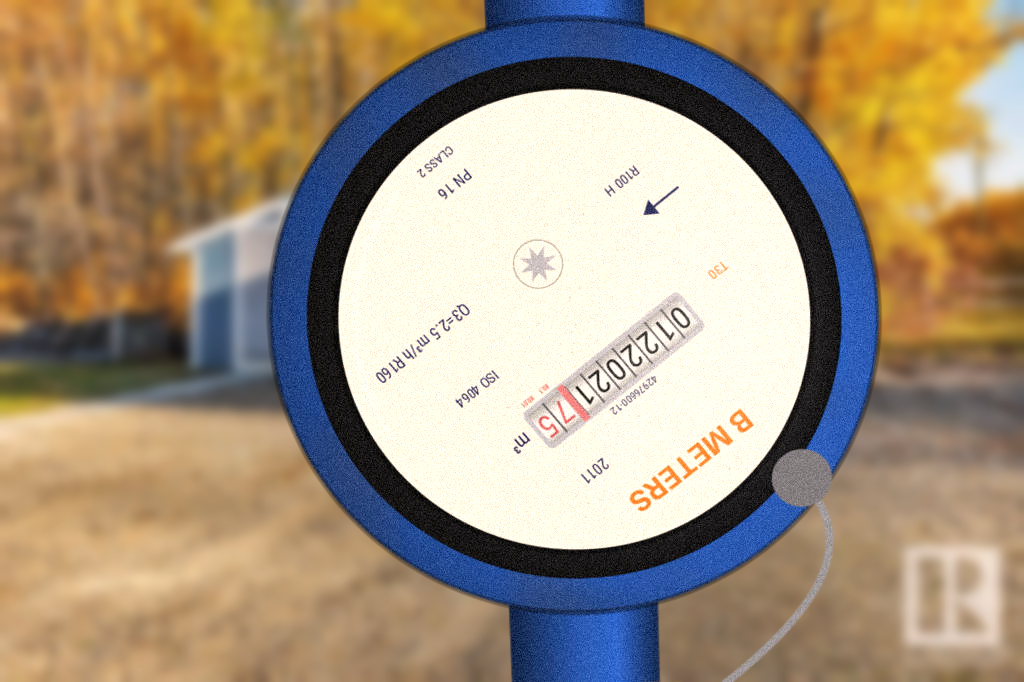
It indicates 122021.75 m³
